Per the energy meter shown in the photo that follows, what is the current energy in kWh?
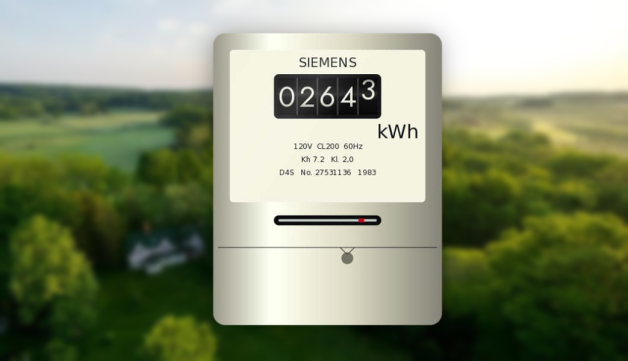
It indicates 2643 kWh
